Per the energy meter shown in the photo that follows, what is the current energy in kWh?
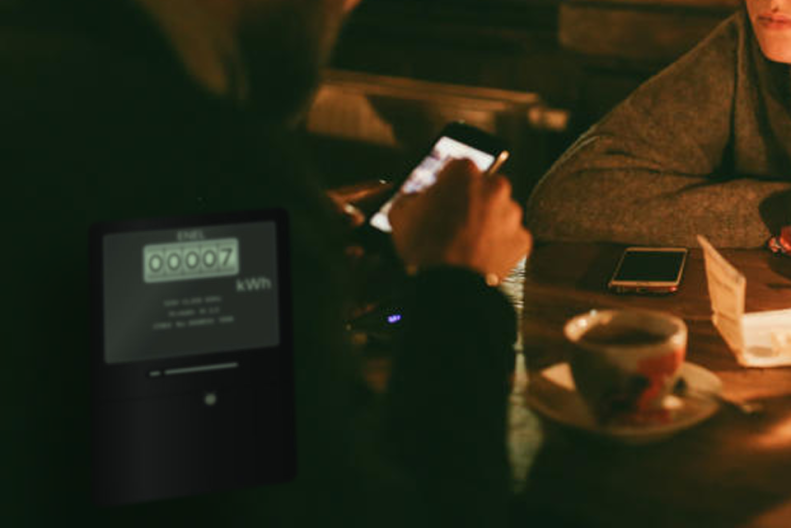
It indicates 7 kWh
